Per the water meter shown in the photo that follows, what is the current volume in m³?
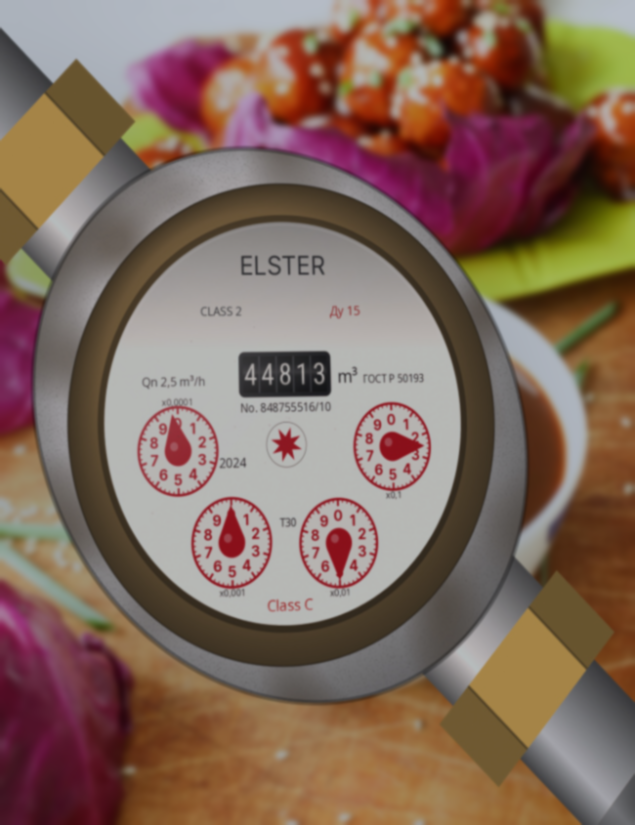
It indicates 44813.2499 m³
